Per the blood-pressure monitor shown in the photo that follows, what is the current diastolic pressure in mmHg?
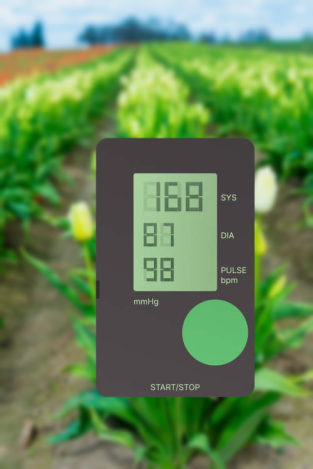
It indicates 87 mmHg
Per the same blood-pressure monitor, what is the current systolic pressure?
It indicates 168 mmHg
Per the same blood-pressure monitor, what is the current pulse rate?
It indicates 98 bpm
